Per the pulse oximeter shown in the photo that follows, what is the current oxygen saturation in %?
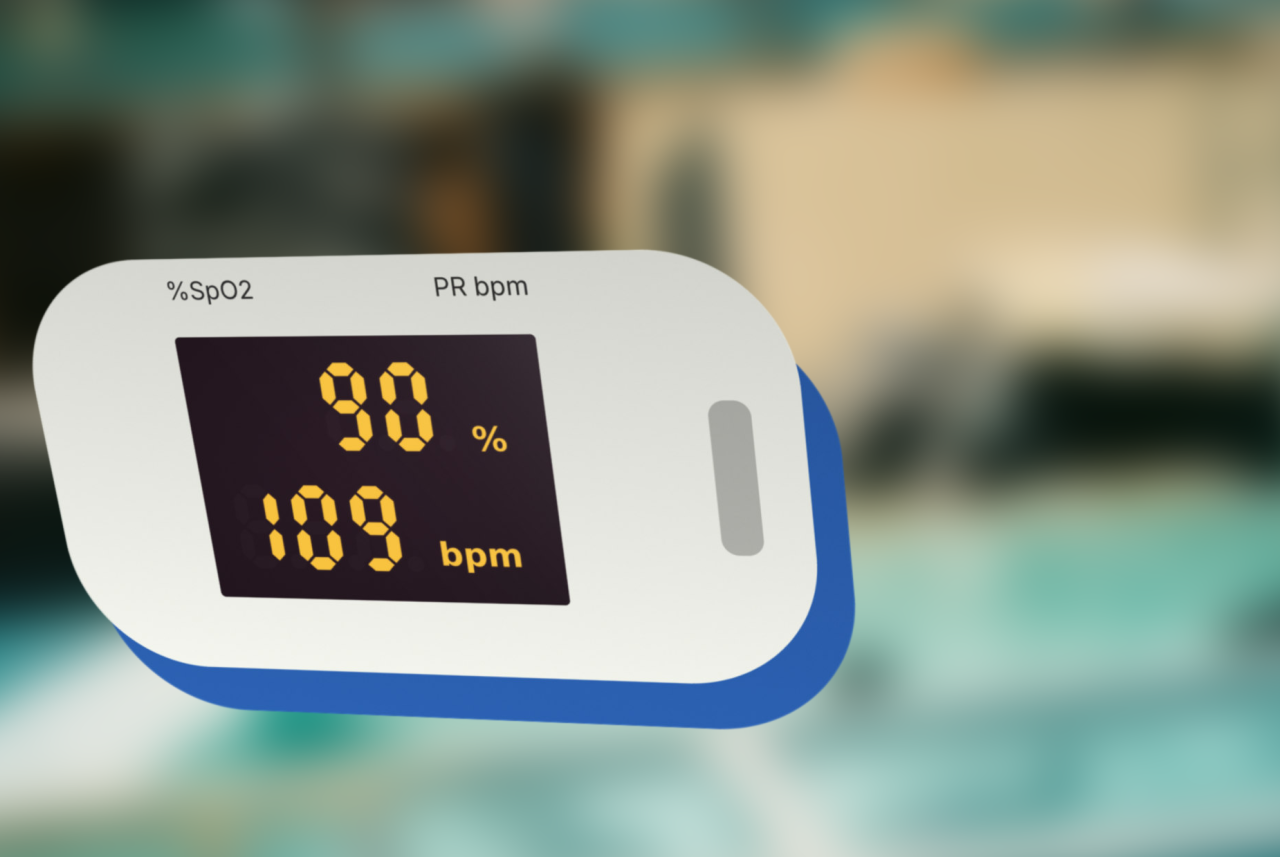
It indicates 90 %
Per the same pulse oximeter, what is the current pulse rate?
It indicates 109 bpm
